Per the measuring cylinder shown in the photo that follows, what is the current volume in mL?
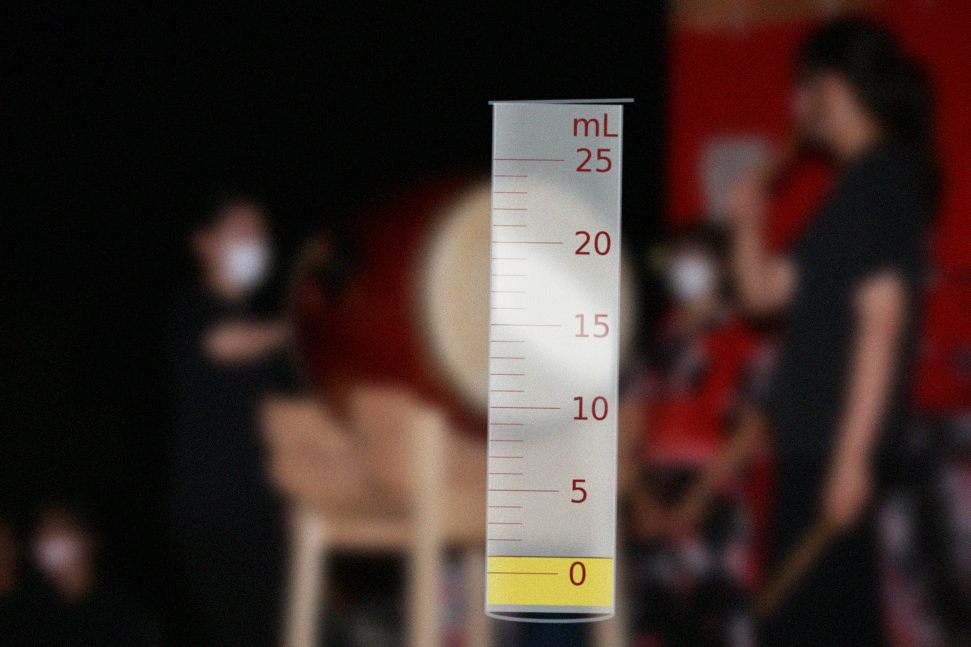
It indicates 1 mL
